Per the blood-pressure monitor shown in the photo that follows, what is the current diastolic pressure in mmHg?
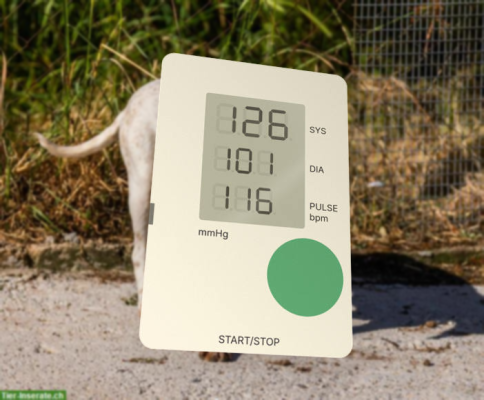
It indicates 101 mmHg
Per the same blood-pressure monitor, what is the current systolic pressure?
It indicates 126 mmHg
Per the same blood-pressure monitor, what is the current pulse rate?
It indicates 116 bpm
